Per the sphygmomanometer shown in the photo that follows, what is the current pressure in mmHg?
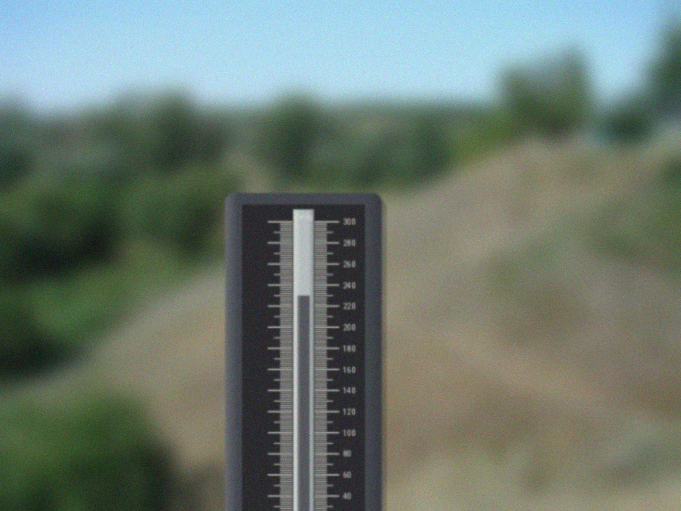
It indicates 230 mmHg
